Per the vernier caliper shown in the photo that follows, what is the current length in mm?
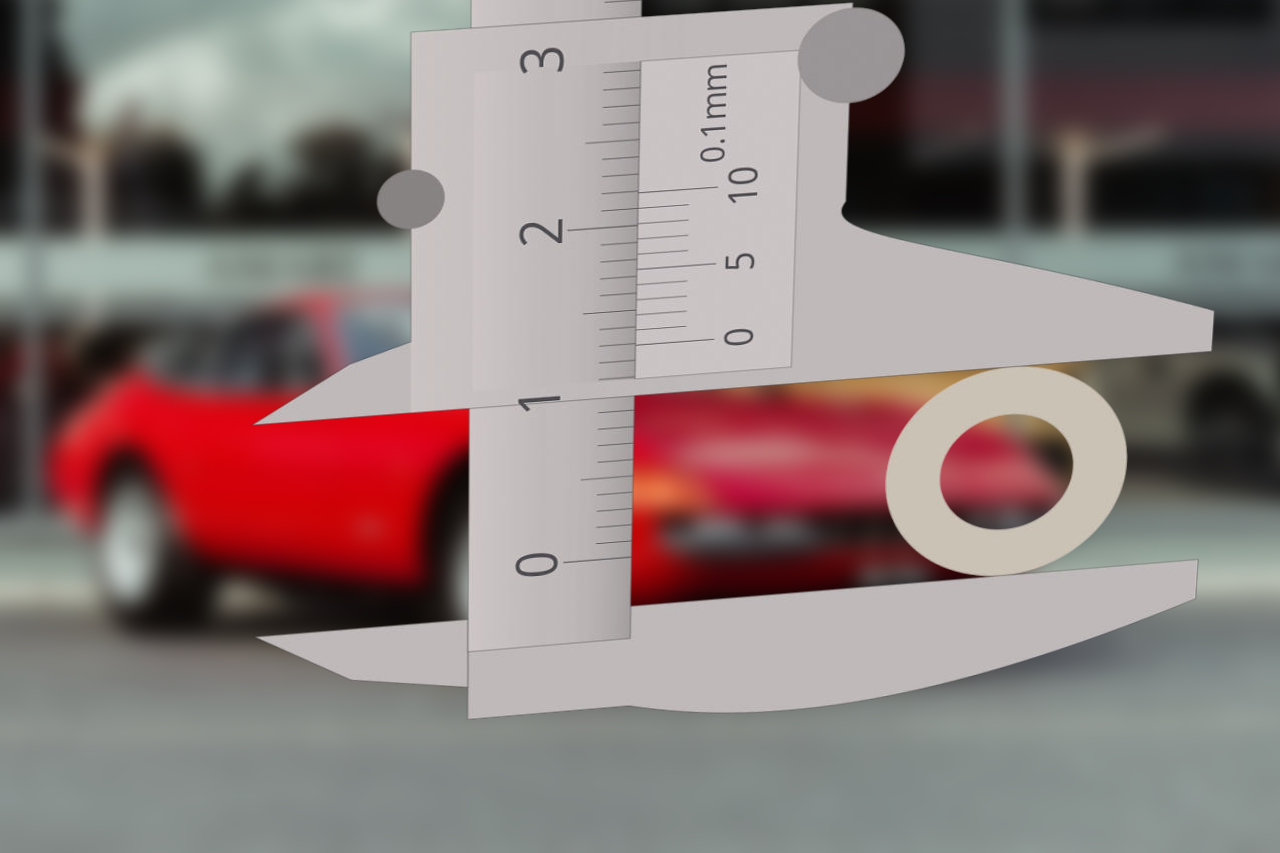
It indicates 12.9 mm
